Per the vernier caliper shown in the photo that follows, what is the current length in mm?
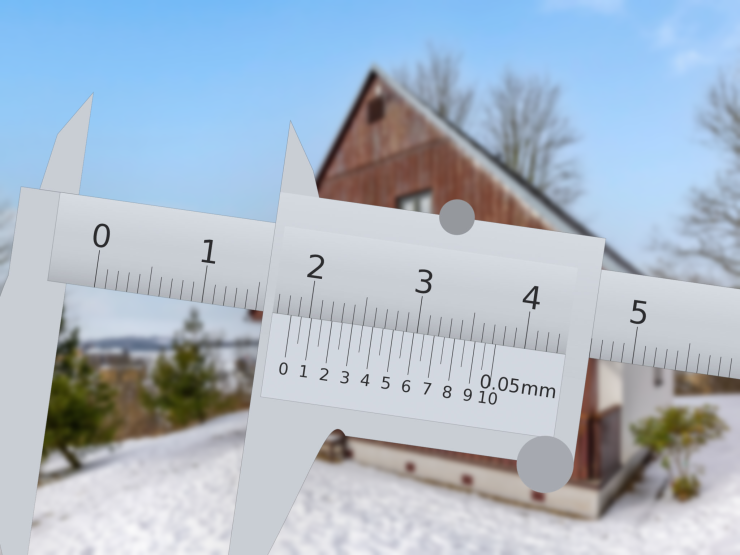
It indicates 18.3 mm
